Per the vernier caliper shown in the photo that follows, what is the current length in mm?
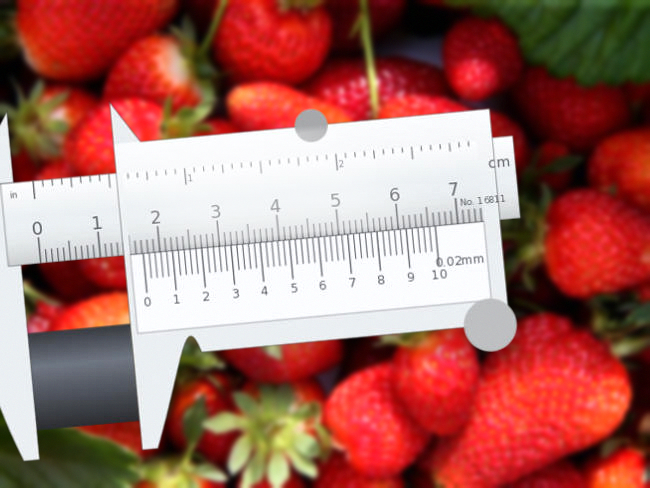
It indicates 17.2 mm
